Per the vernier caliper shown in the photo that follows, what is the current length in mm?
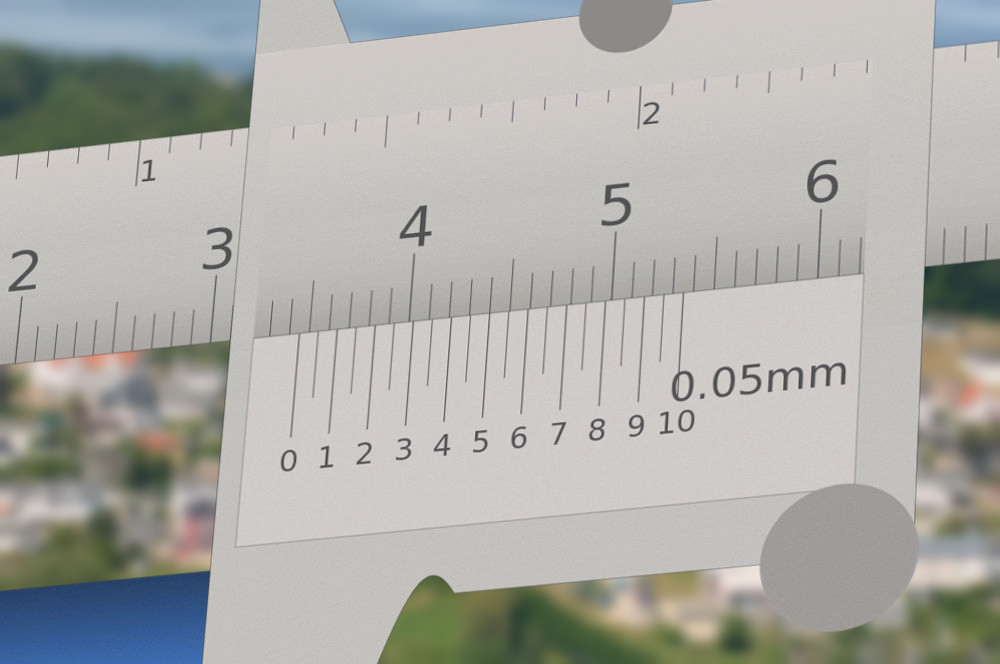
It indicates 34.5 mm
